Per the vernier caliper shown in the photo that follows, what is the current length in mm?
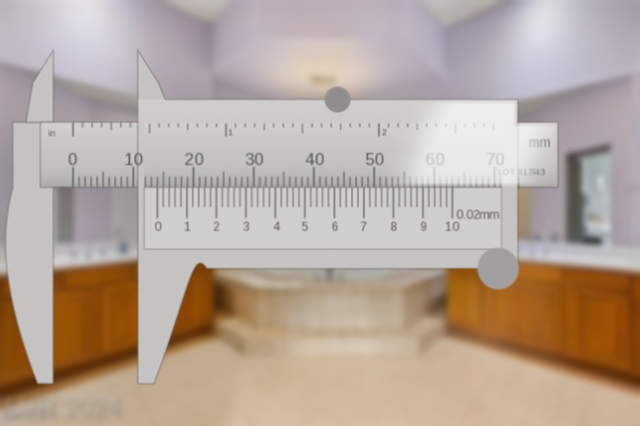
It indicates 14.0 mm
